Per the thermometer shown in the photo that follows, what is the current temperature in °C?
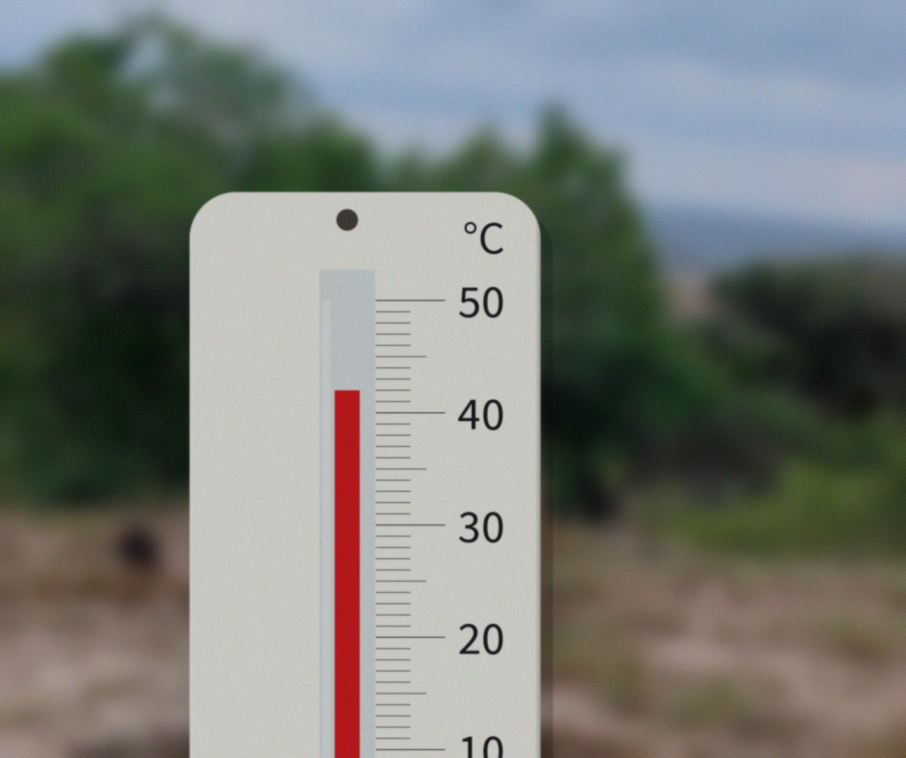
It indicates 42 °C
